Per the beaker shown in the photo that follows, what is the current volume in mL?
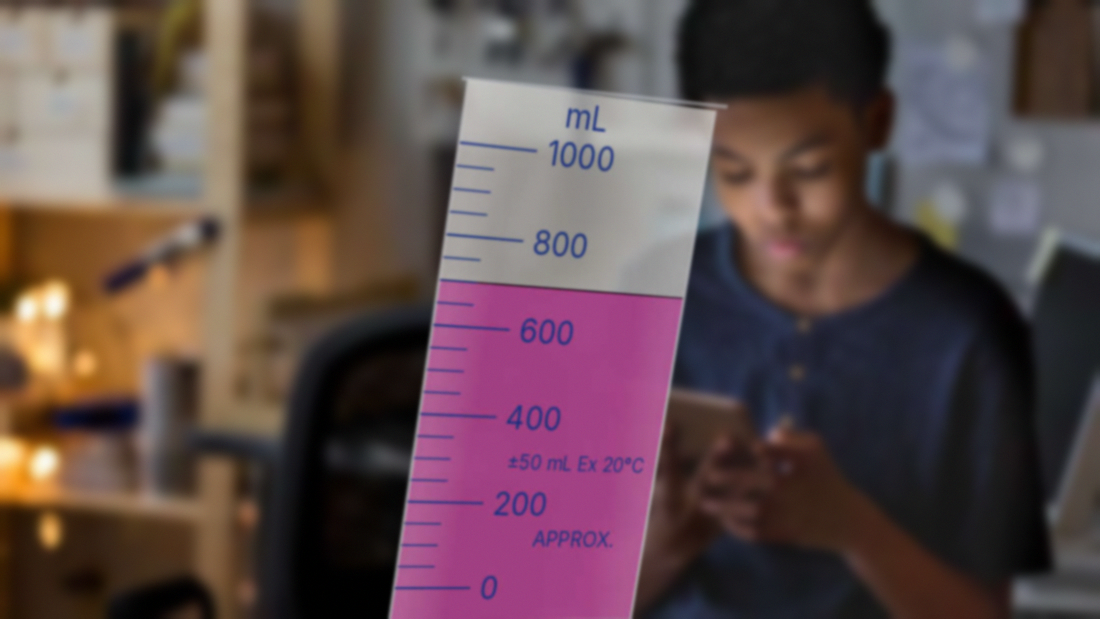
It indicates 700 mL
